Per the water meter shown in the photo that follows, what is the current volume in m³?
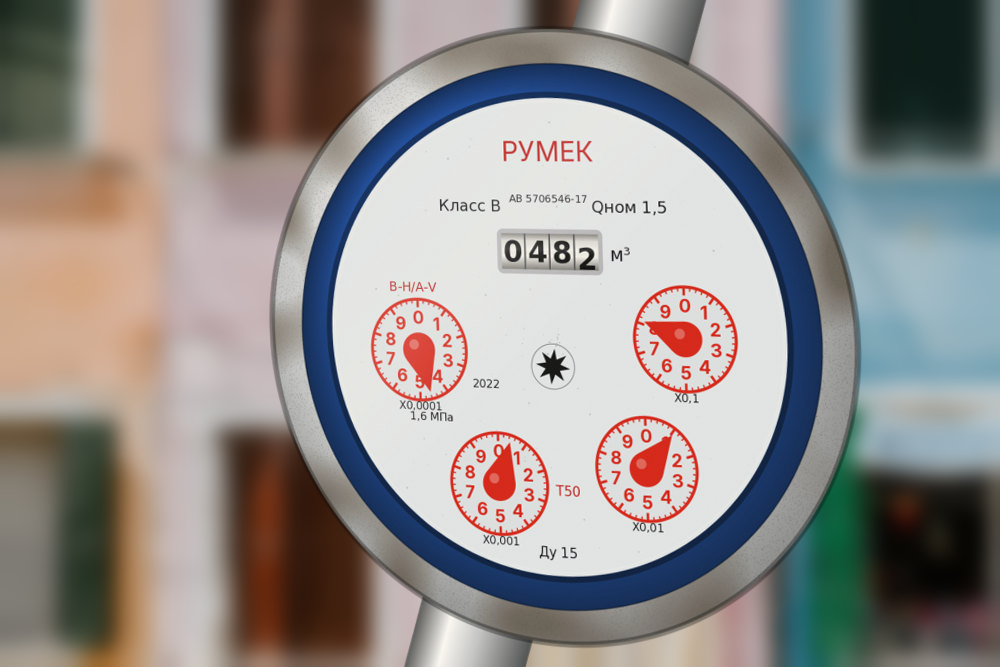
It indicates 481.8104 m³
